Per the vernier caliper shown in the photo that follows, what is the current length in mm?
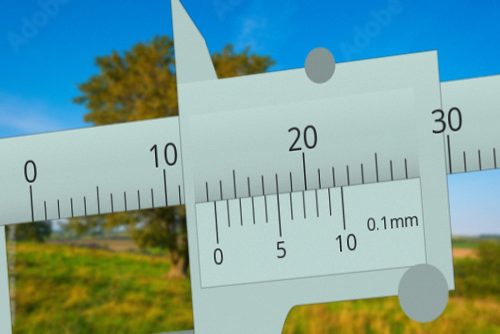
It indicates 13.5 mm
